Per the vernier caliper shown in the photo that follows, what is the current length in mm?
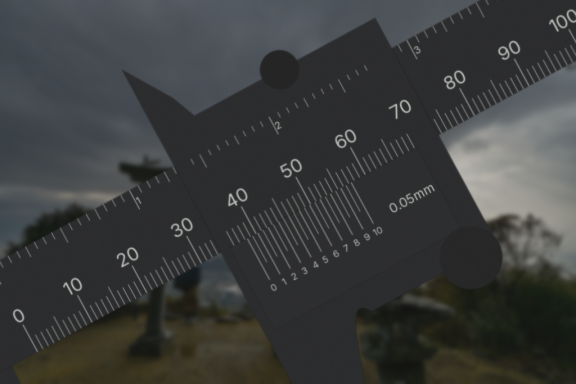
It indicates 38.4 mm
